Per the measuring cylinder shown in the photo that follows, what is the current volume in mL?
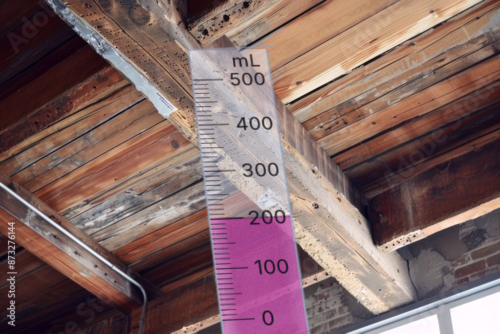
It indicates 200 mL
